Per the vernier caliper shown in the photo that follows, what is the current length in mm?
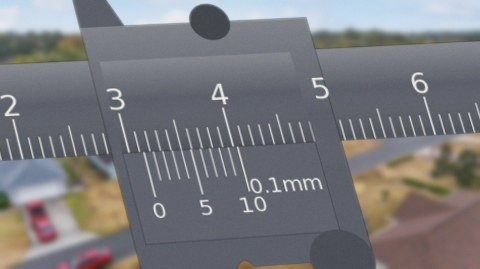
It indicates 31.4 mm
